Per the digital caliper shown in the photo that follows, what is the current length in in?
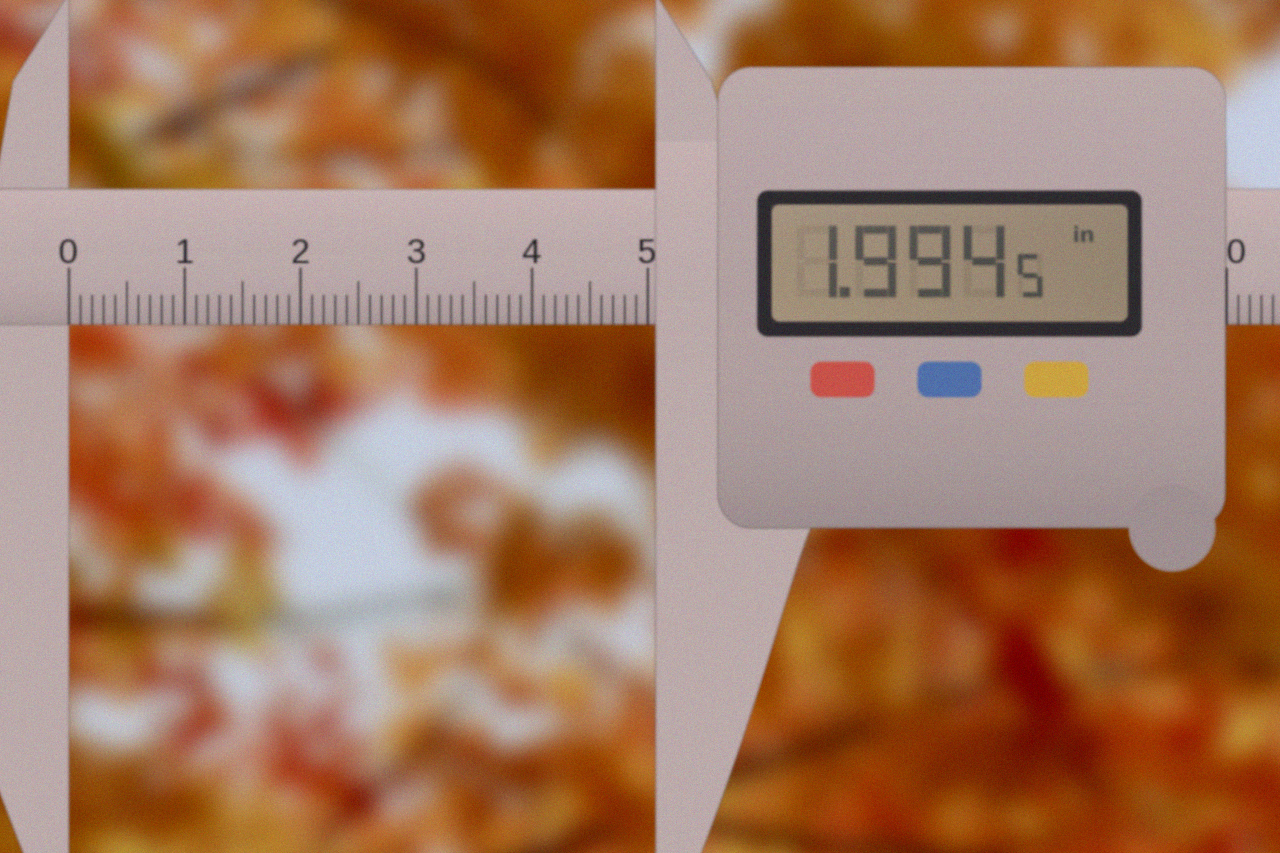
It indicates 1.9945 in
